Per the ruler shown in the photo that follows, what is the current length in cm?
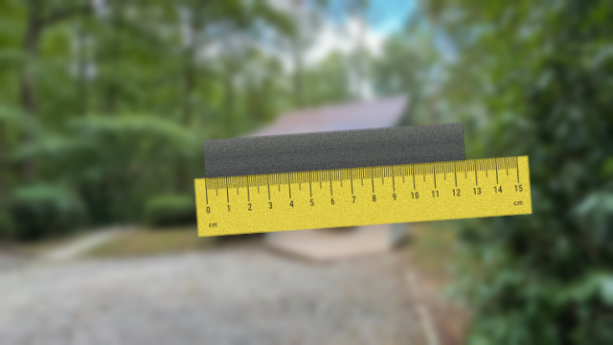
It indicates 12.5 cm
